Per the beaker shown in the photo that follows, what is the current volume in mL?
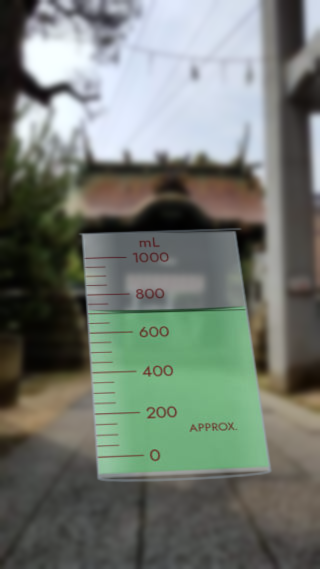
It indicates 700 mL
